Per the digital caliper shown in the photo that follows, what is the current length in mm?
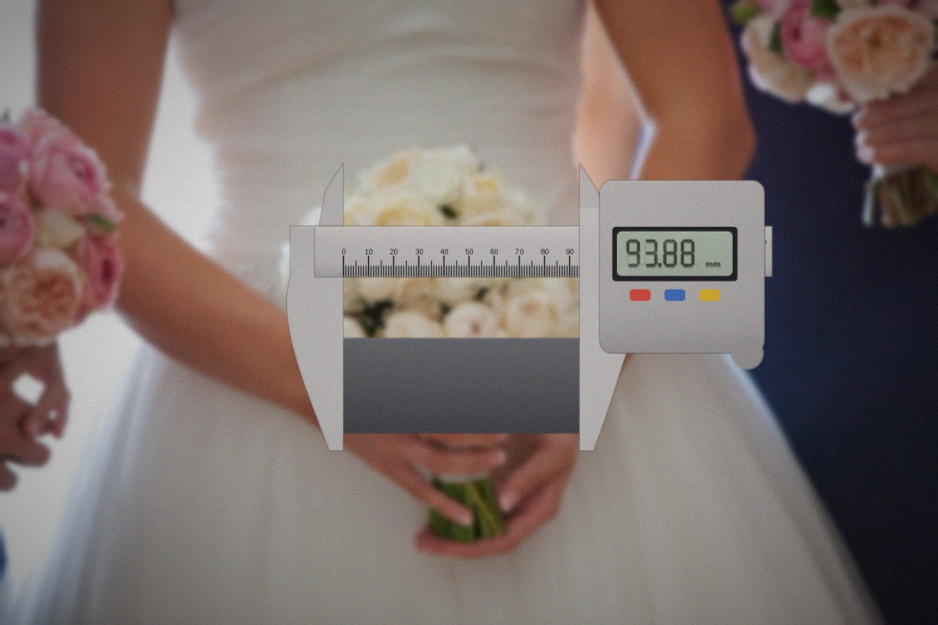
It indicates 93.88 mm
